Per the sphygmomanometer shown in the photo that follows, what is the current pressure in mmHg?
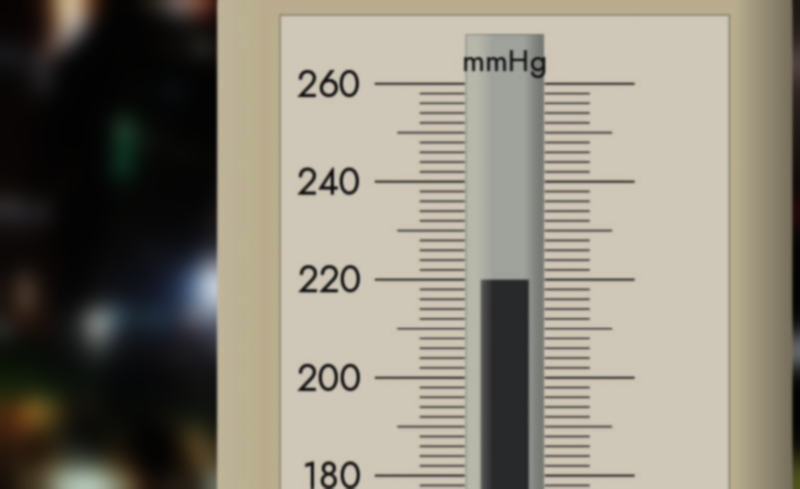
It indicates 220 mmHg
